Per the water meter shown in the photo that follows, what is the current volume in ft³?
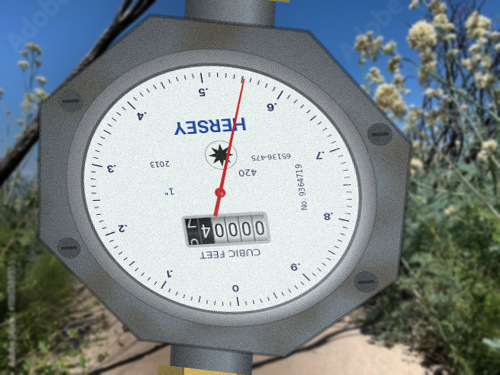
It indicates 46.55 ft³
